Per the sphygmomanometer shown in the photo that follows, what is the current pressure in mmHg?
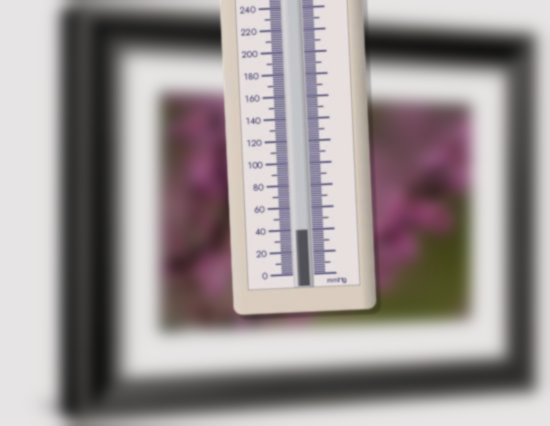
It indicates 40 mmHg
